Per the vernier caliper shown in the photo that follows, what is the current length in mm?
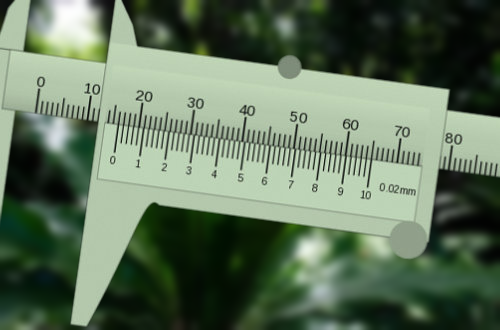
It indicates 16.0 mm
